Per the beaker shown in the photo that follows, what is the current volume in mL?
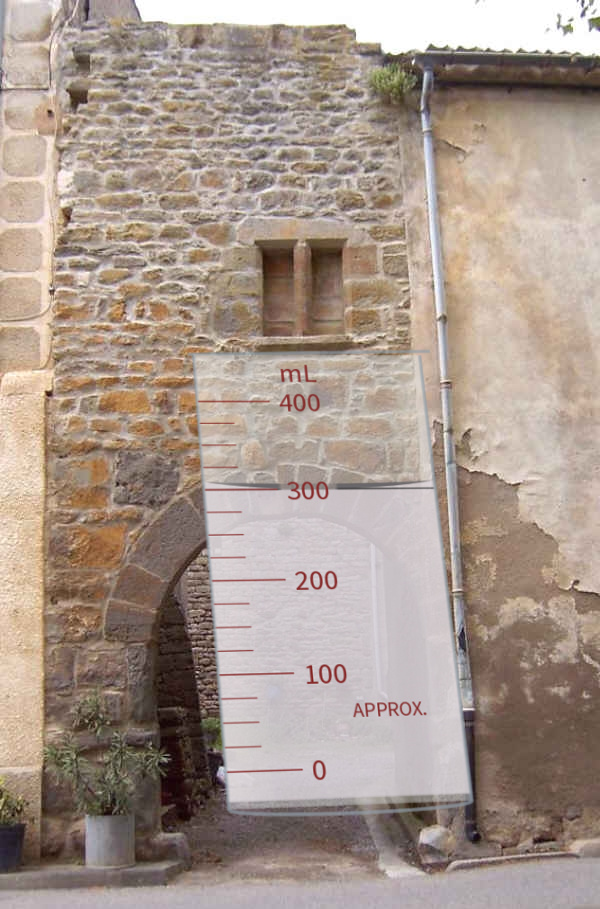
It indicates 300 mL
